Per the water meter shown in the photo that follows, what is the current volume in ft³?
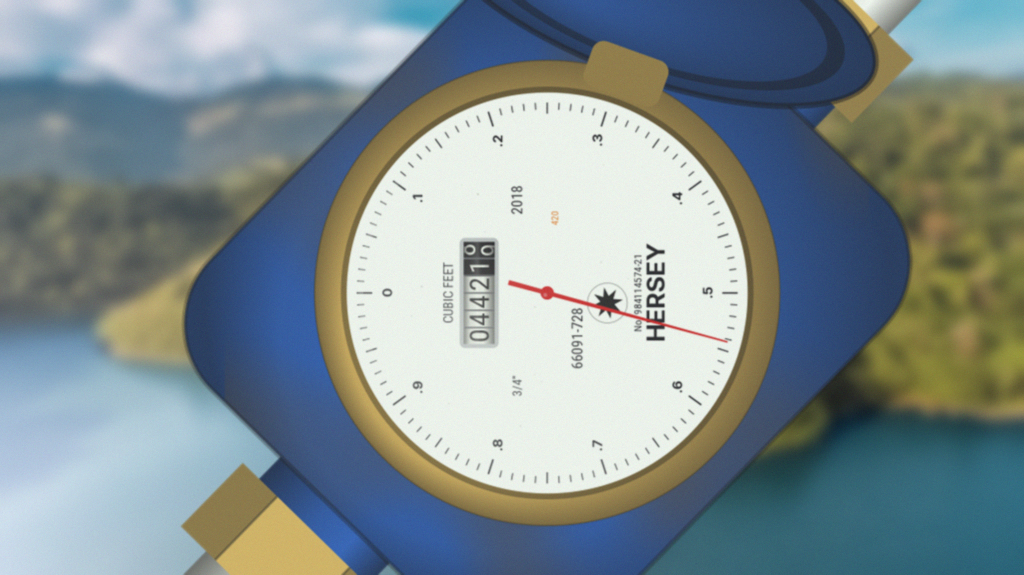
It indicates 44218.54 ft³
